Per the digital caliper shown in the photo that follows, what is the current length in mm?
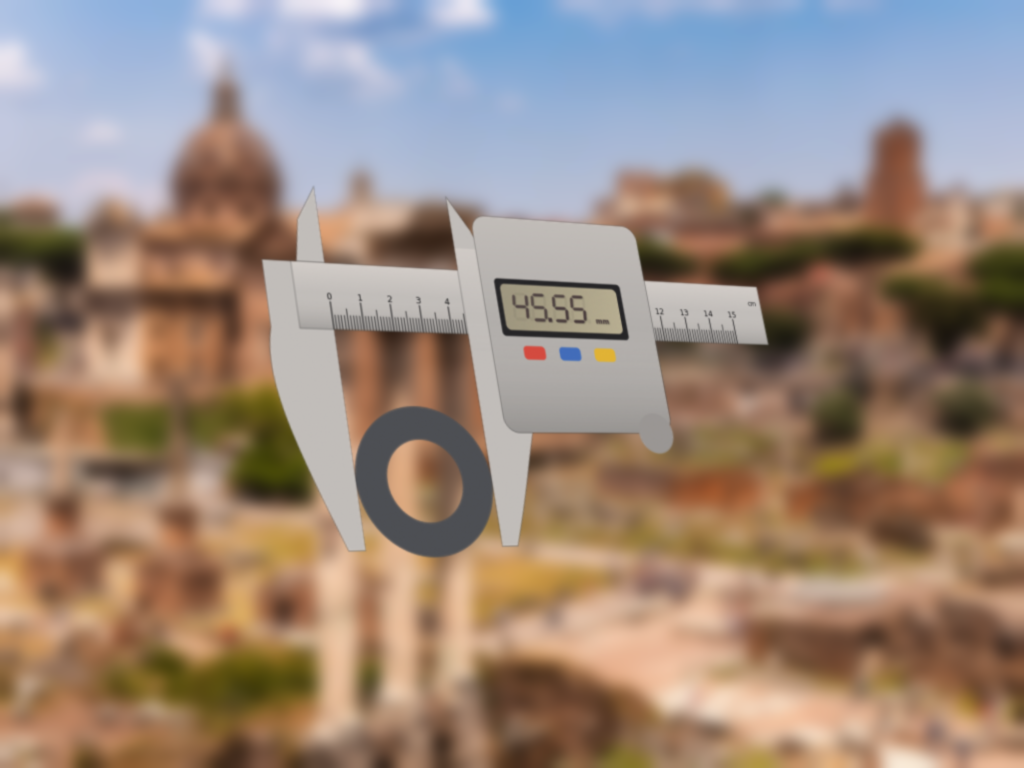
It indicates 45.55 mm
